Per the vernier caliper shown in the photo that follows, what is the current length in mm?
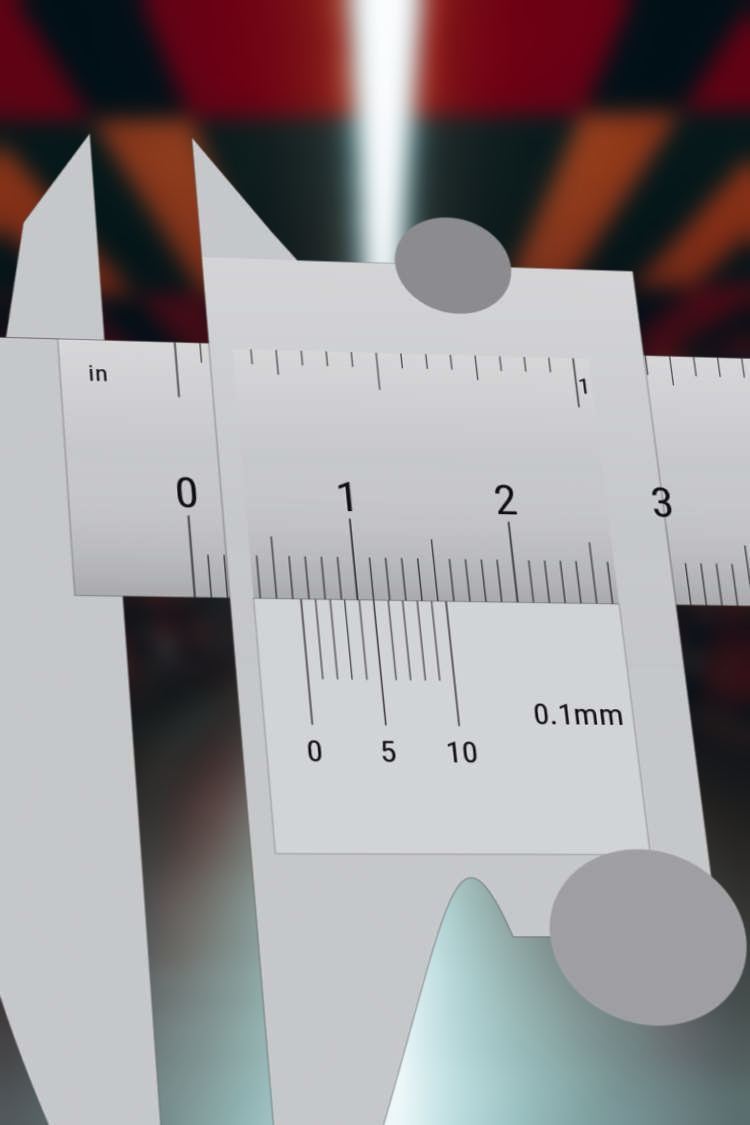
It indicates 6.5 mm
